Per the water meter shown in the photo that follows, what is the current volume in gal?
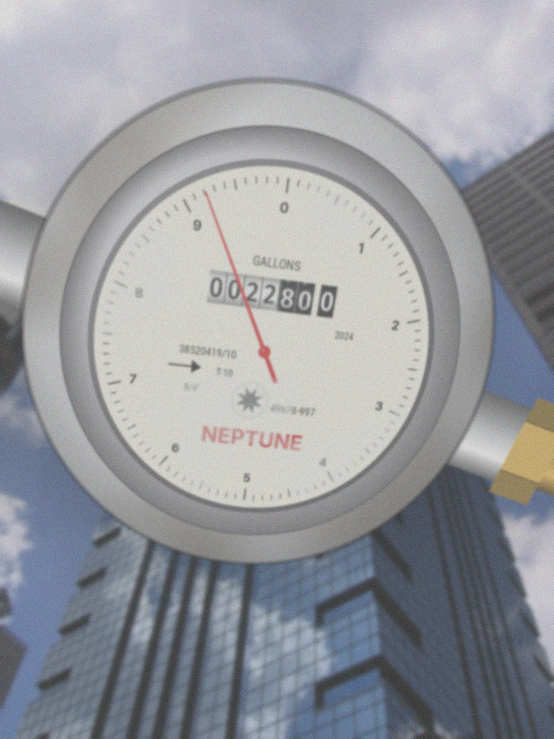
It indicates 22799.2 gal
